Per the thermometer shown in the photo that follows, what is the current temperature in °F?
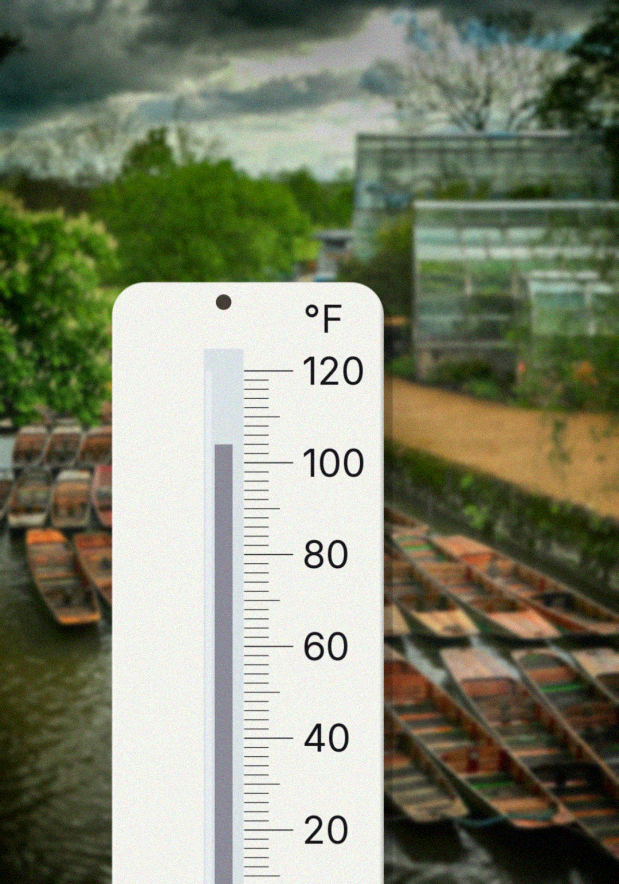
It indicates 104 °F
